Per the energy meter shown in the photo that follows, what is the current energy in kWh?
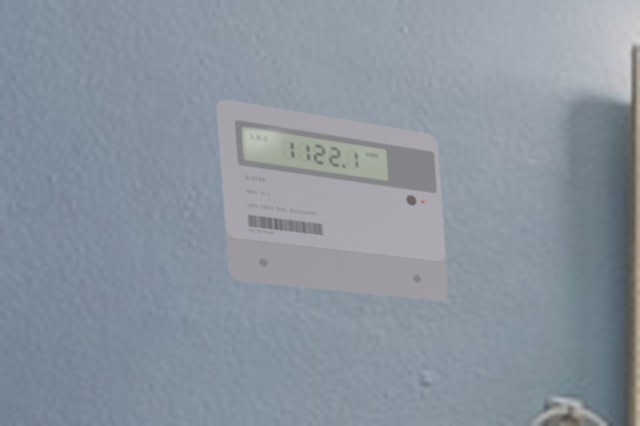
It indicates 1122.1 kWh
